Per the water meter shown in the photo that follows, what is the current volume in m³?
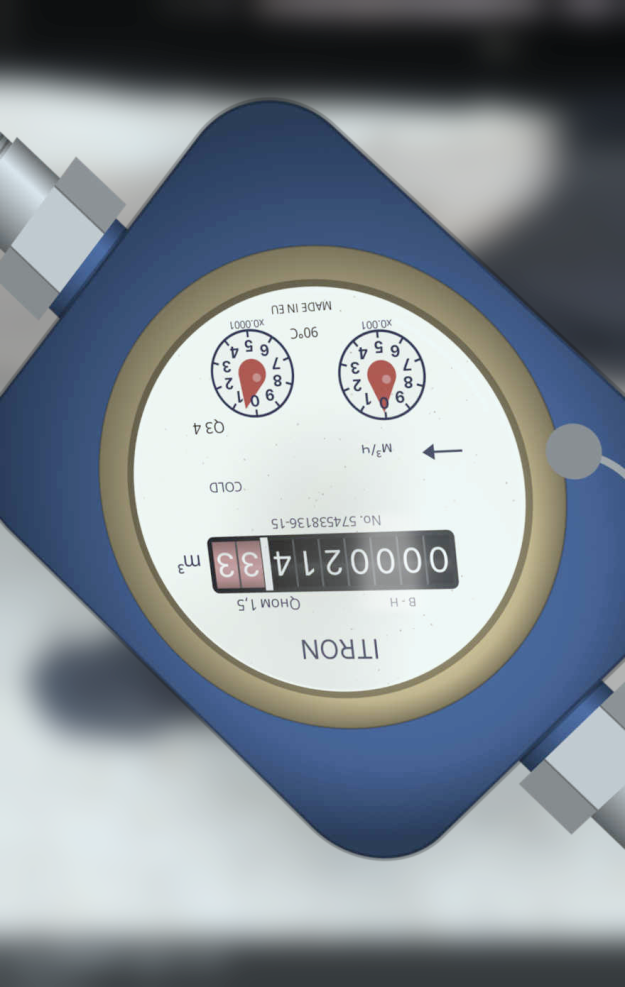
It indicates 214.3300 m³
